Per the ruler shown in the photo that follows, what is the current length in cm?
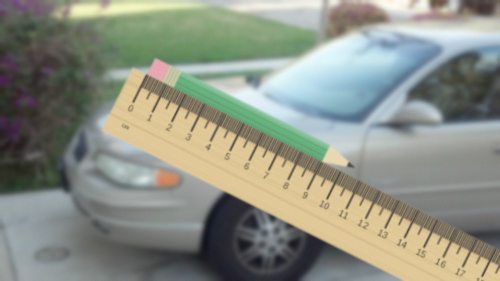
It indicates 10.5 cm
